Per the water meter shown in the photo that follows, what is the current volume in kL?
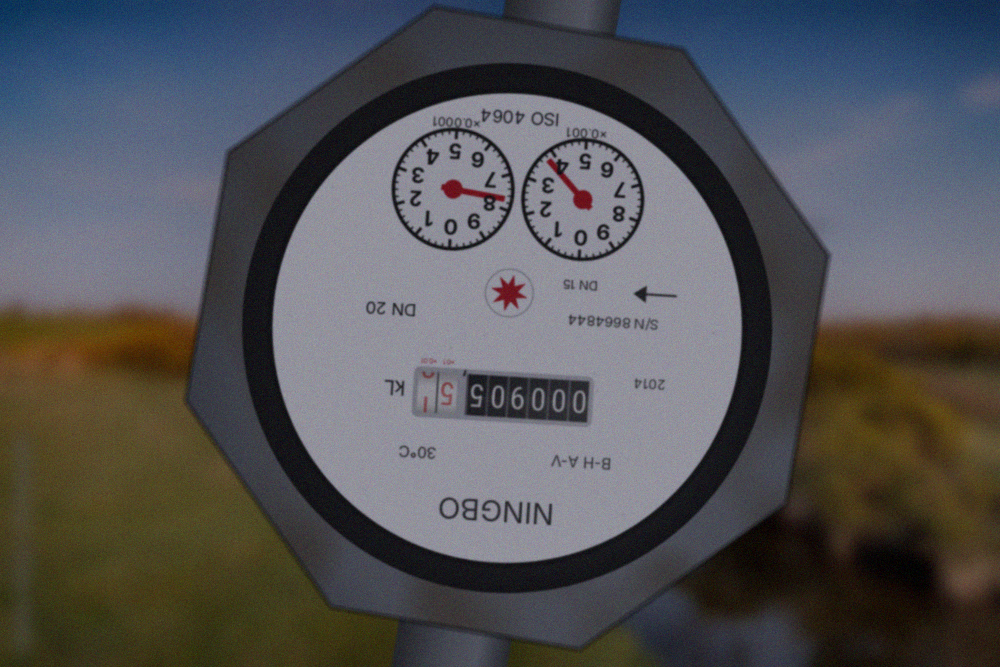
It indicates 905.5137 kL
